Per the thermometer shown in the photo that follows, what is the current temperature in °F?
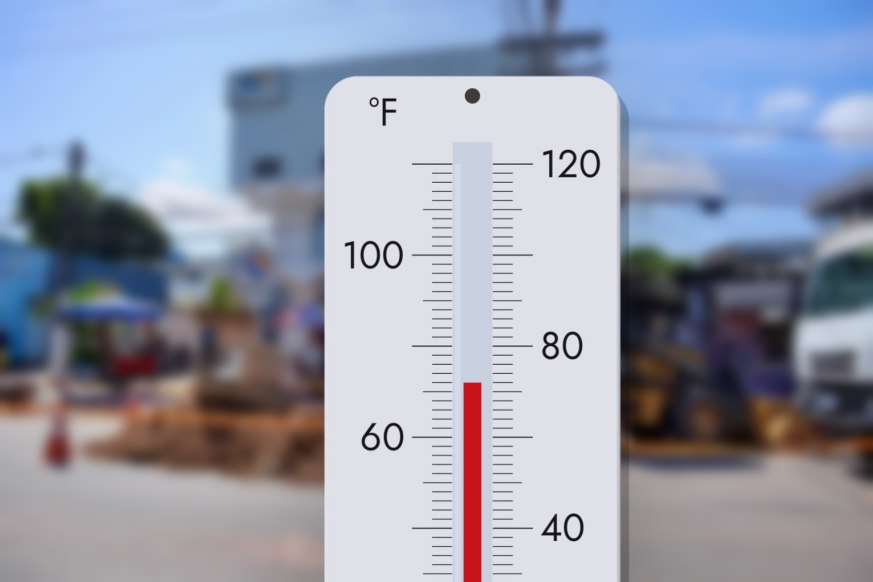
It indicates 72 °F
